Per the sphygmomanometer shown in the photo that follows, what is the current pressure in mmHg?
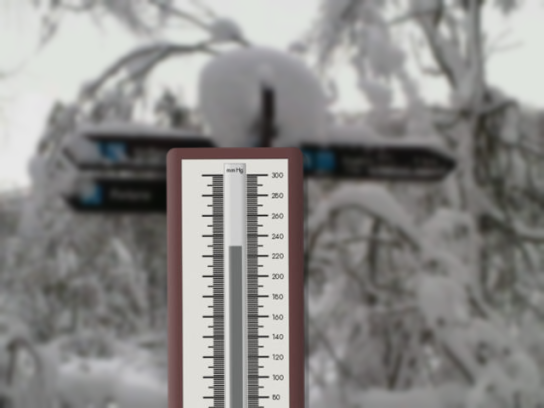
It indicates 230 mmHg
